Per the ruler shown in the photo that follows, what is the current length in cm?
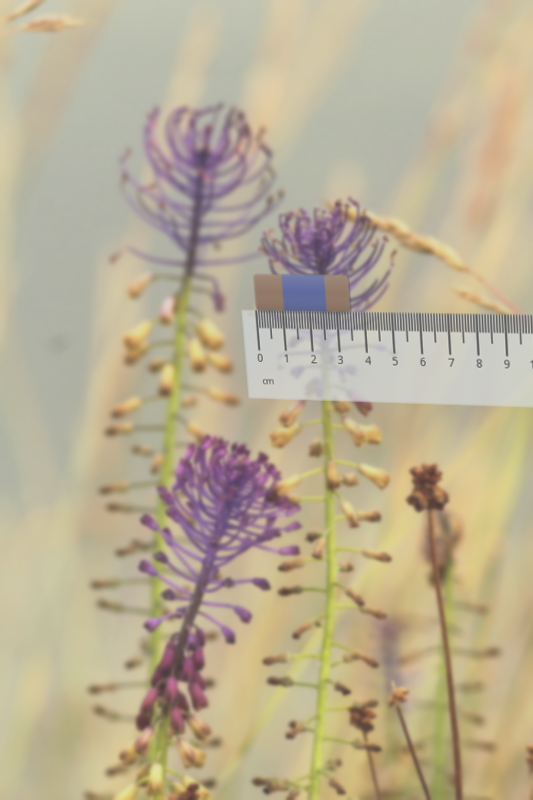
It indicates 3.5 cm
